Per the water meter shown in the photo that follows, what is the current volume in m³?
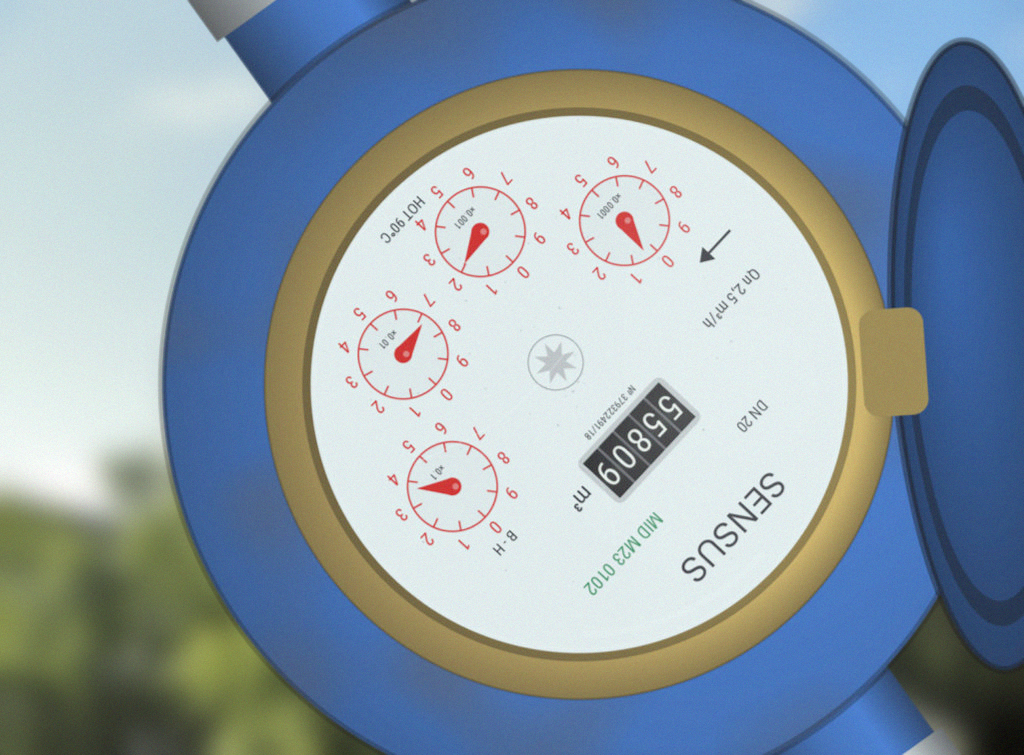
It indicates 55809.3720 m³
